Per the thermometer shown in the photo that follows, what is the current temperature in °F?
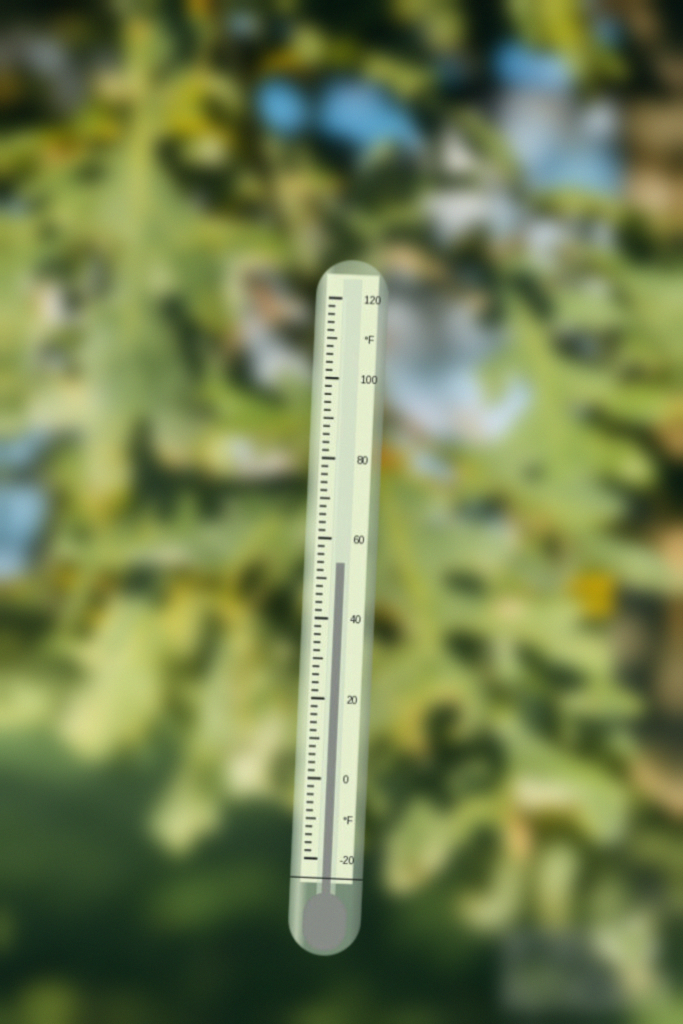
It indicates 54 °F
